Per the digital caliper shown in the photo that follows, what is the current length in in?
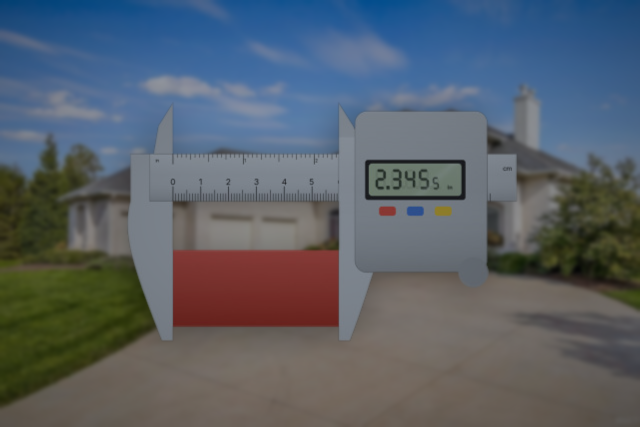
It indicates 2.3455 in
